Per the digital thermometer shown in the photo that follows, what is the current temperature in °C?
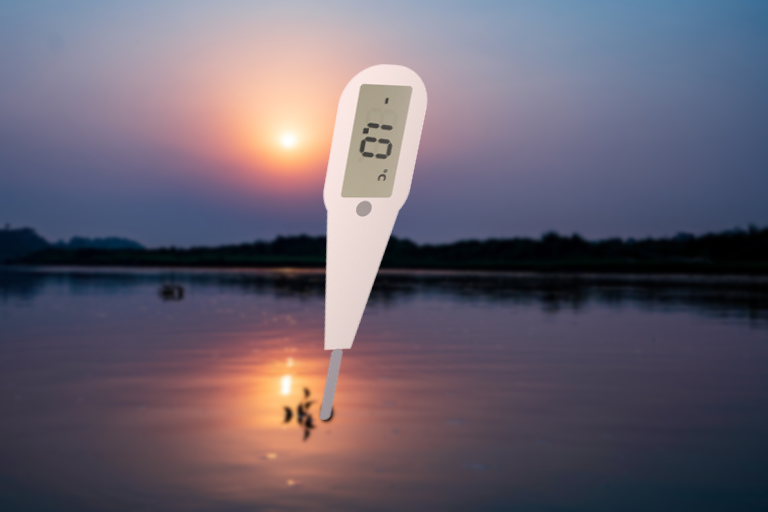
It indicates -1.0 °C
